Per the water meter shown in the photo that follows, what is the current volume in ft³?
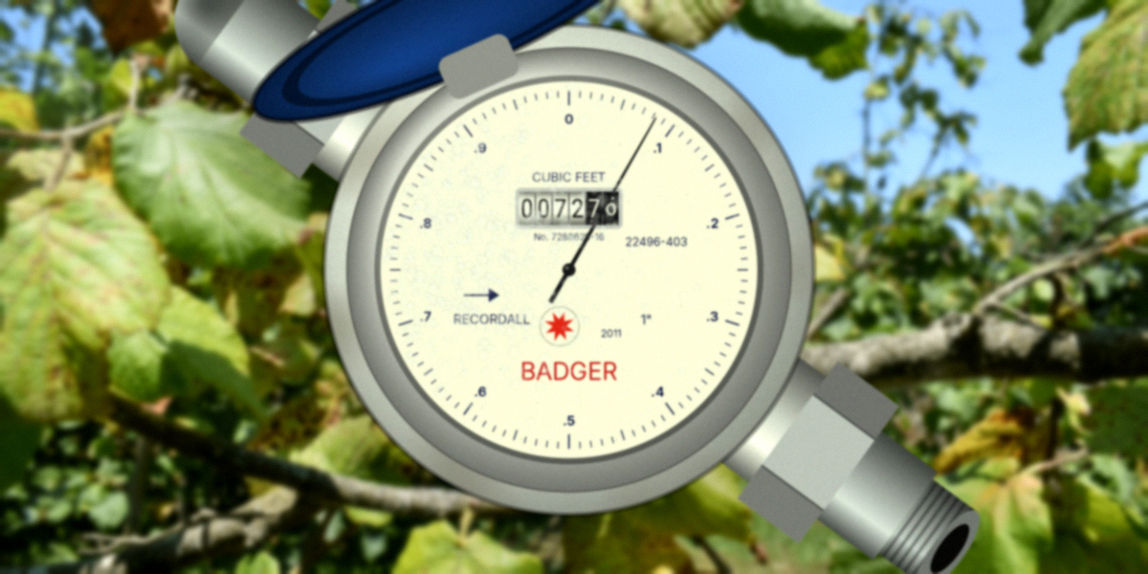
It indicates 7276.08 ft³
